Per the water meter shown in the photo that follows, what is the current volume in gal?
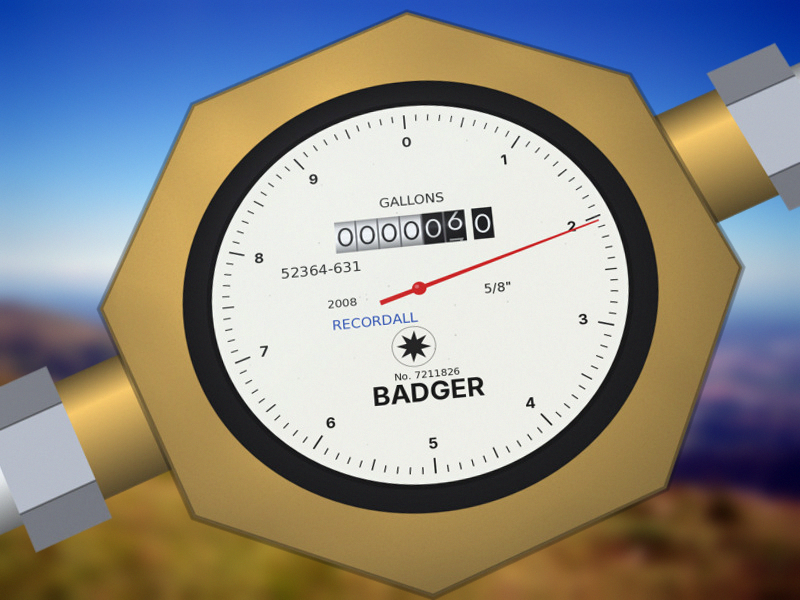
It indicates 62.0 gal
